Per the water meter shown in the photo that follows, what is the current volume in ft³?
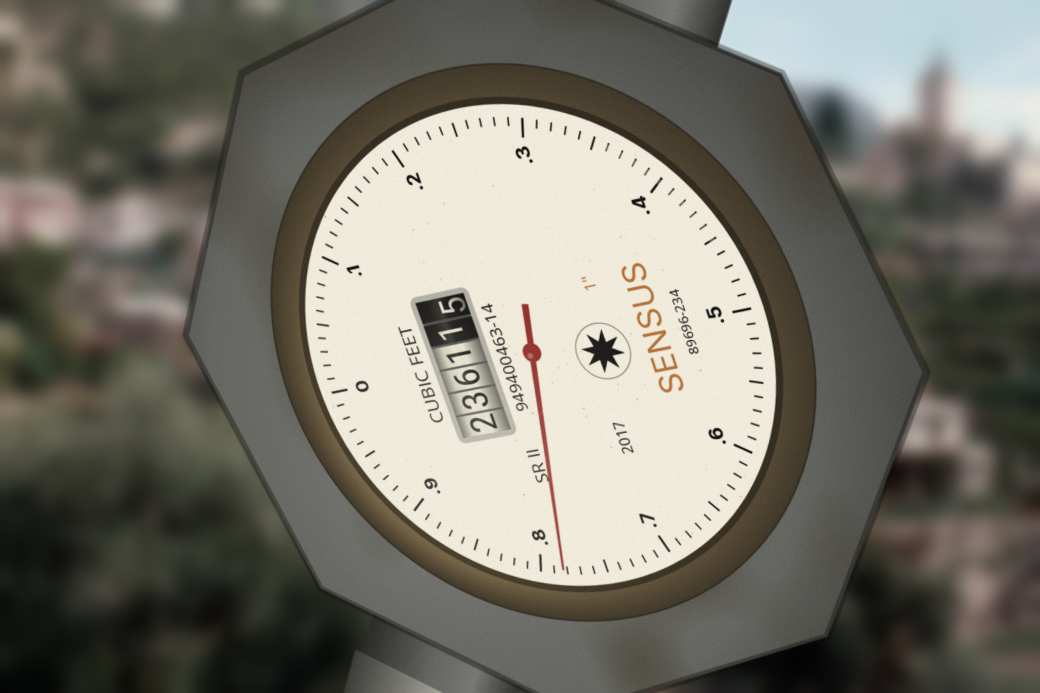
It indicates 236114.78 ft³
